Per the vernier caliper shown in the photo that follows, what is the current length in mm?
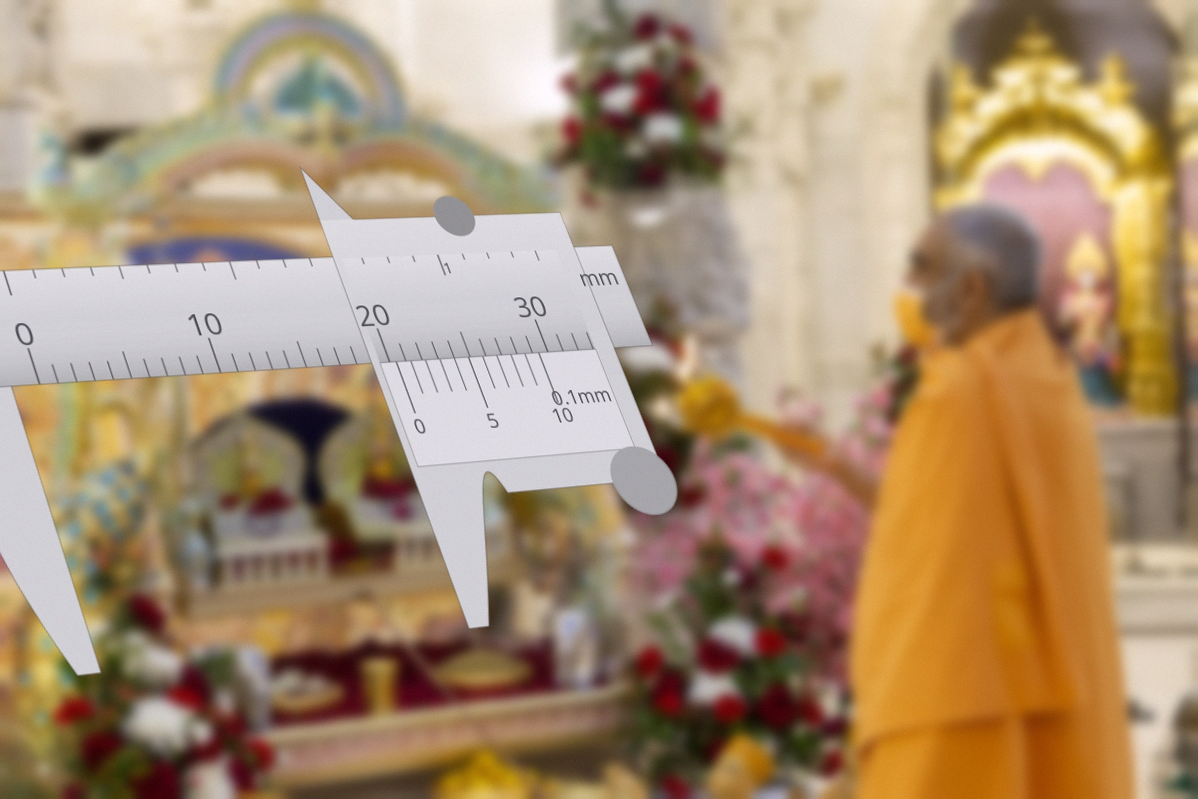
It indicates 20.4 mm
